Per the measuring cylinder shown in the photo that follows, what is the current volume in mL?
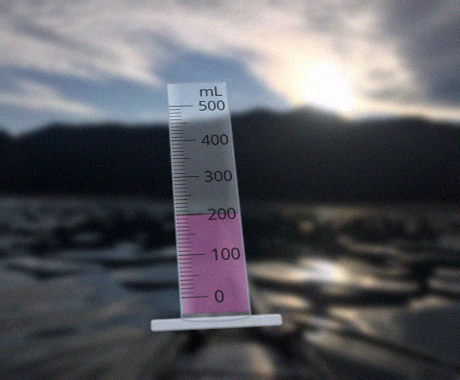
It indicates 200 mL
